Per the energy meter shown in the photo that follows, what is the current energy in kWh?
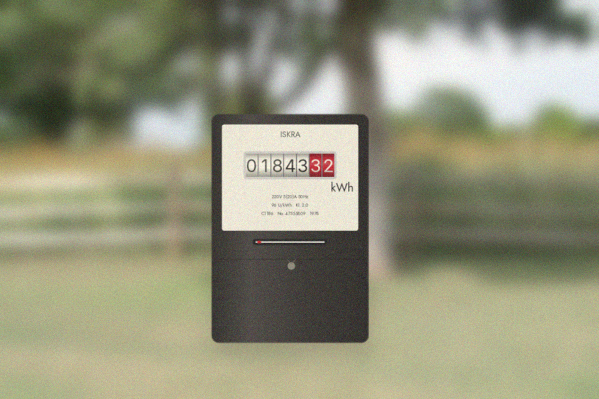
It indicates 1843.32 kWh
